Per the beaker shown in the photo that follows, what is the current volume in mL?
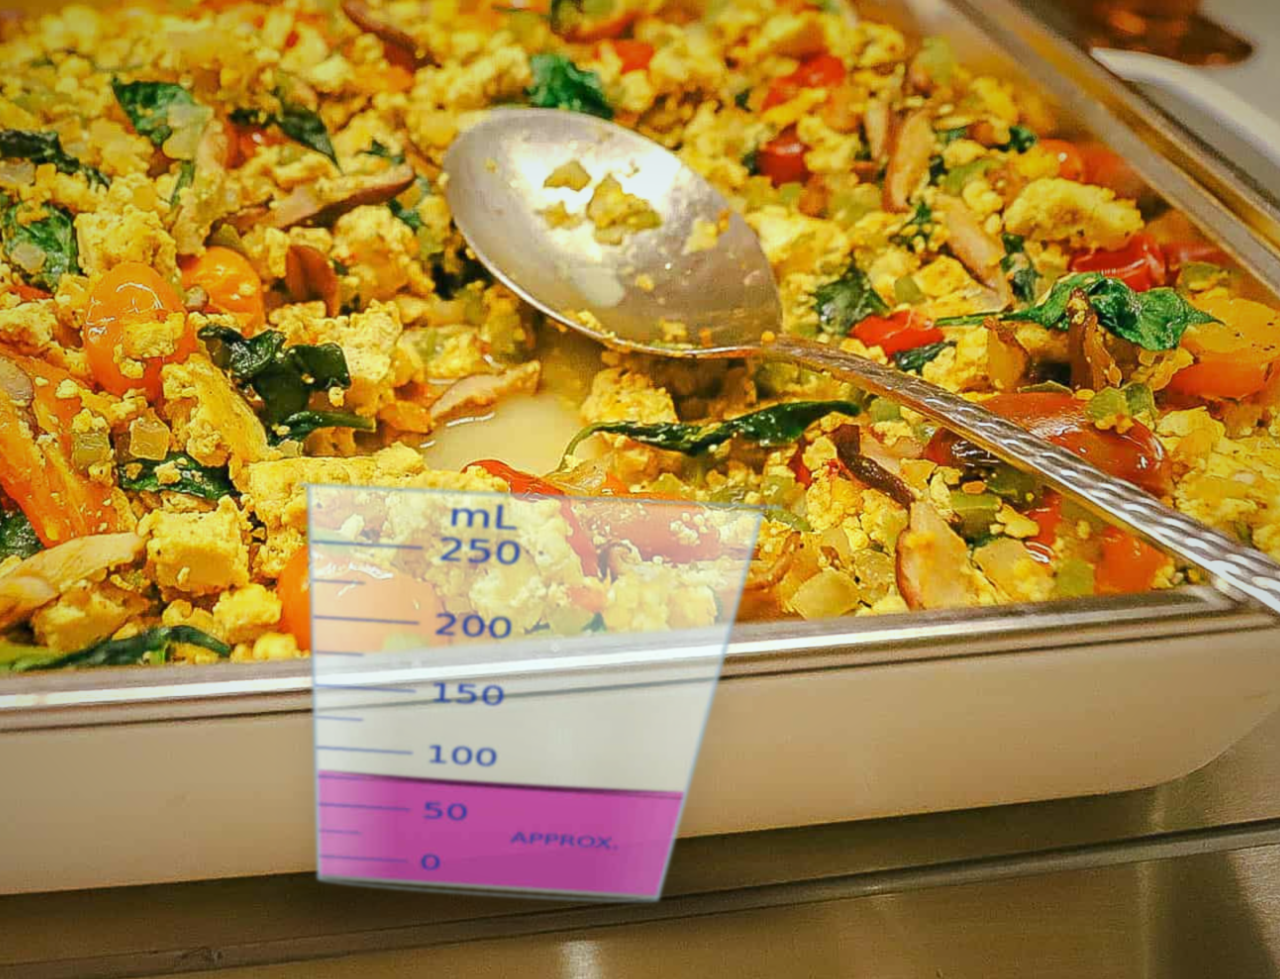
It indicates 75 mL
